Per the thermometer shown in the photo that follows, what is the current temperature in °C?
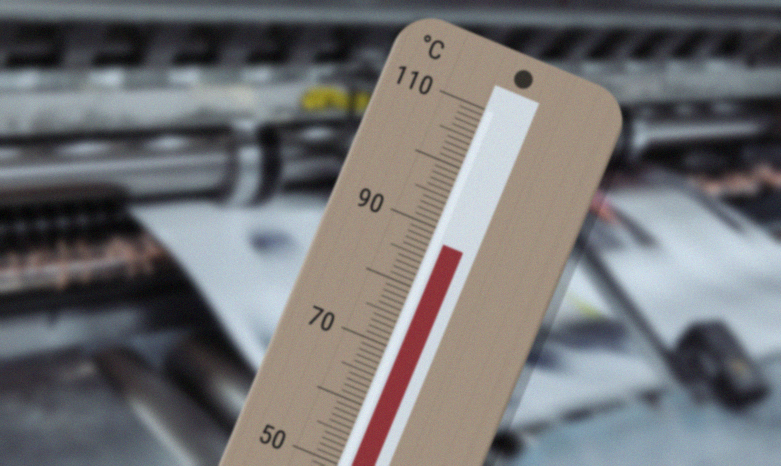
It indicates 88 °C
